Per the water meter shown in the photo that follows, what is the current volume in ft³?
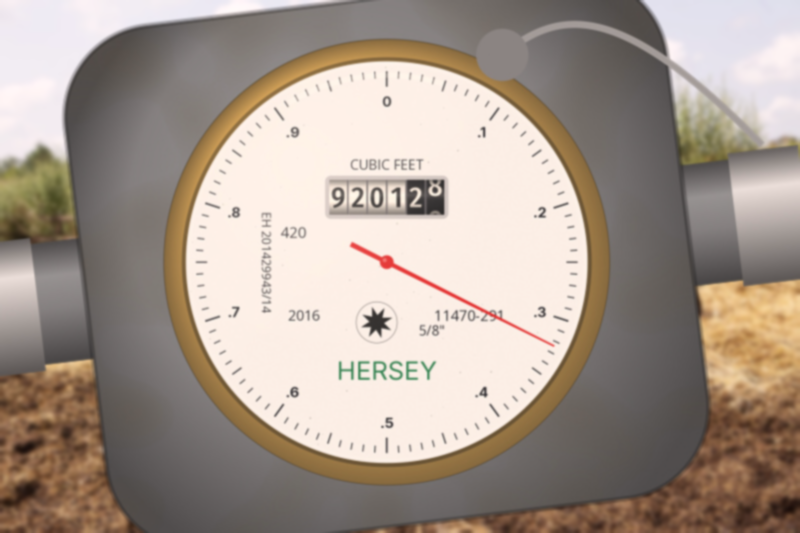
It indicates 920128.32 ft³
